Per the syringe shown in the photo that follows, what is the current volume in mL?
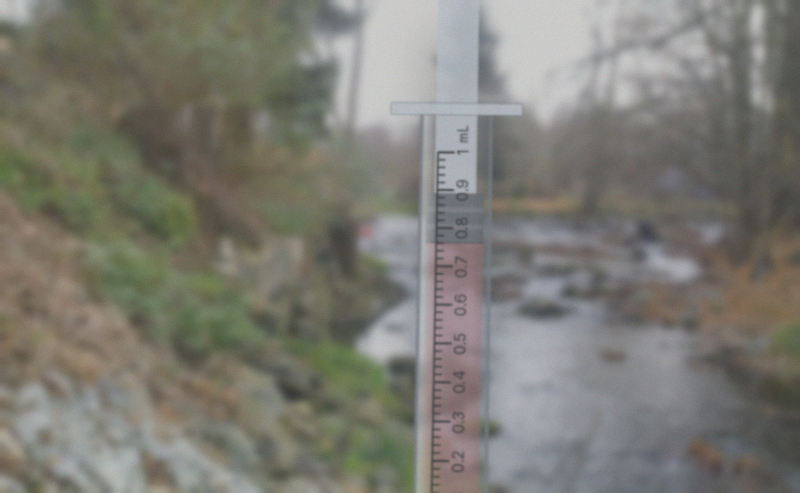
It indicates 0.76 mL
